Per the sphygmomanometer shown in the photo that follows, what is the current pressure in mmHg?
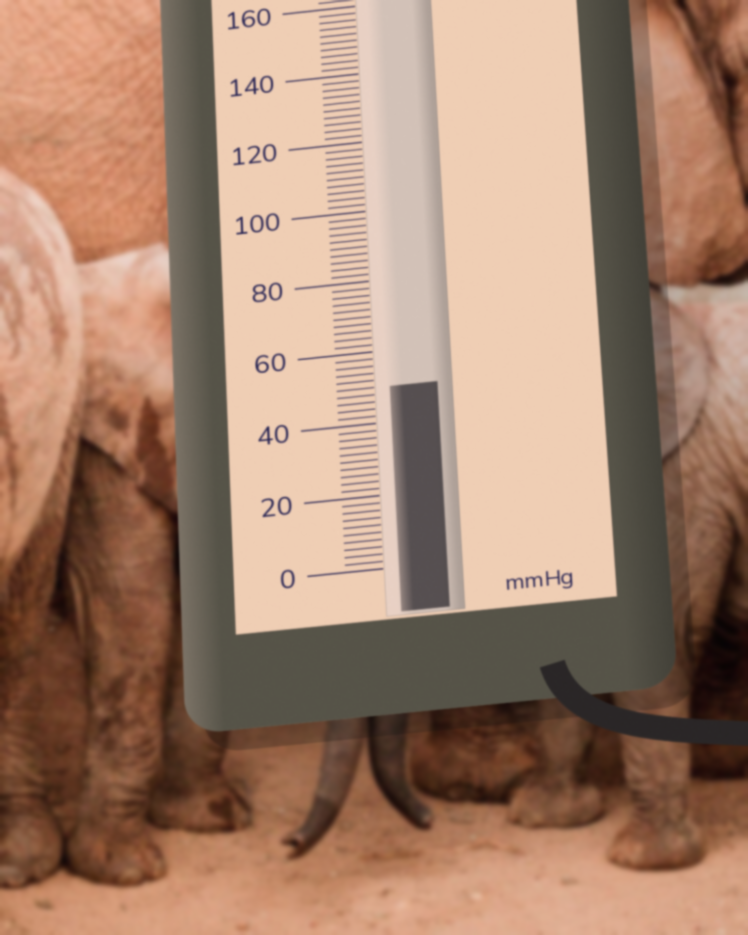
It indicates 50 mmHg
